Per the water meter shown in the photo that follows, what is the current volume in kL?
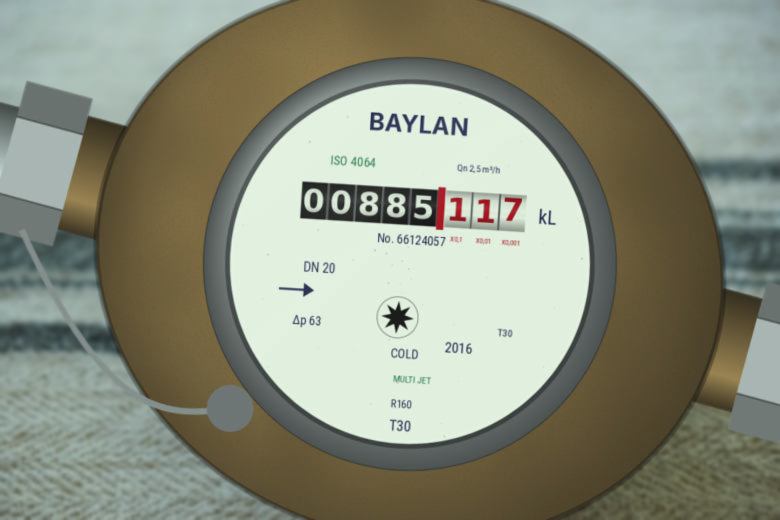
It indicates 885.117 kL
